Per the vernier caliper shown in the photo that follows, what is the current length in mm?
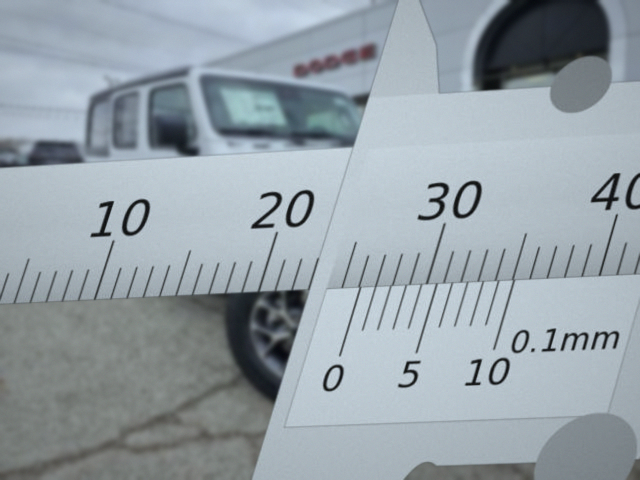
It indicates 26.1 mm
